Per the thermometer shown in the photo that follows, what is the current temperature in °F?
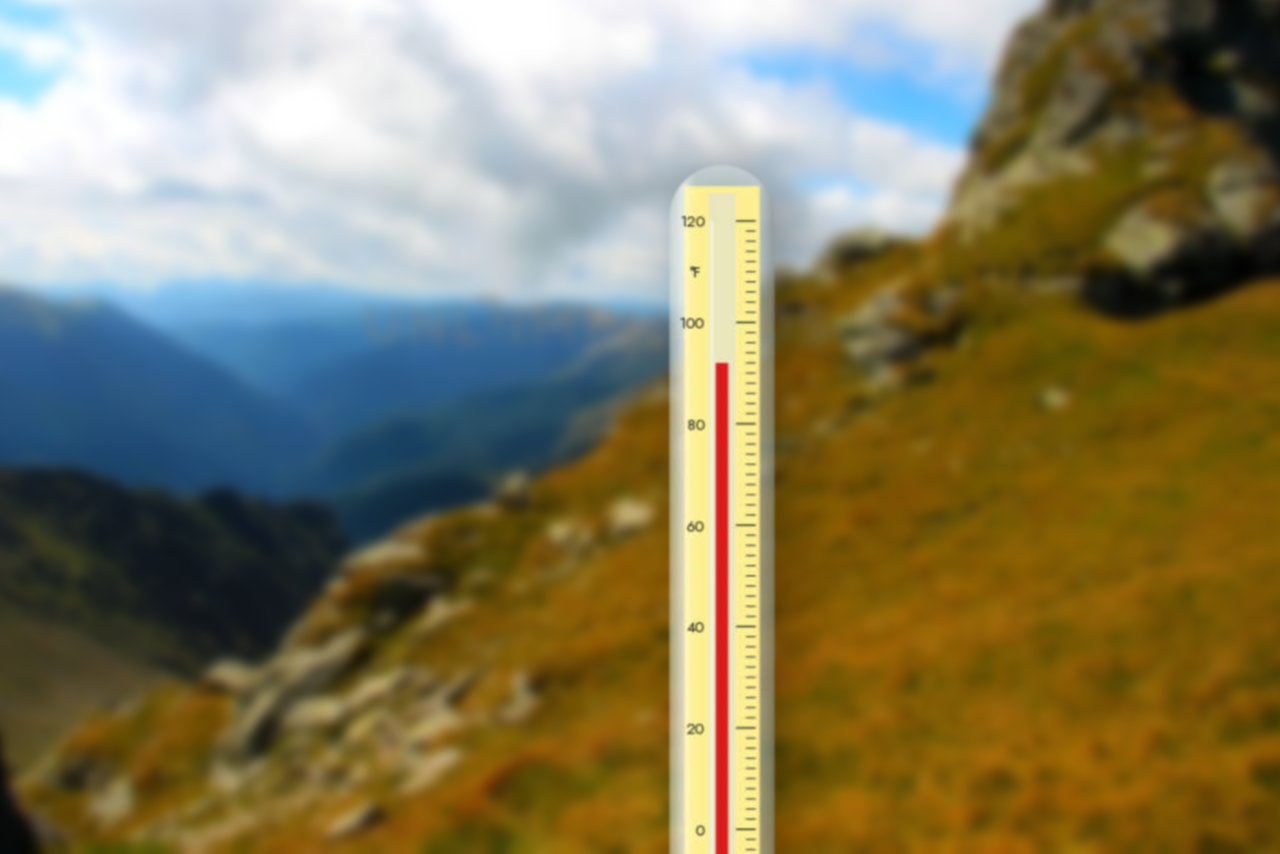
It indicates 92 °F
